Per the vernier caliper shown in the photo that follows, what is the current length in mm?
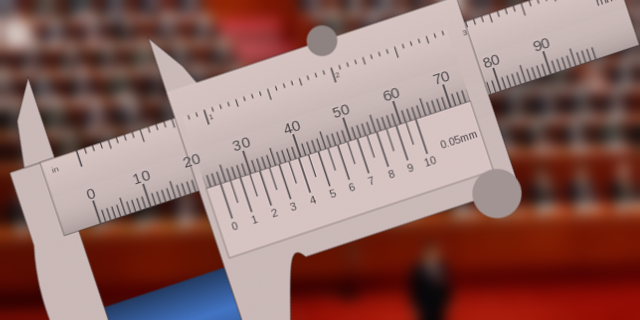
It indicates 24.0 mm
